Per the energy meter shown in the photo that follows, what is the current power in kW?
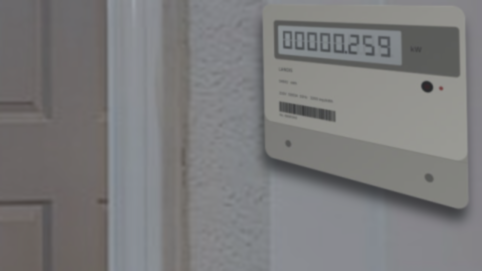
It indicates 0.259 kW
